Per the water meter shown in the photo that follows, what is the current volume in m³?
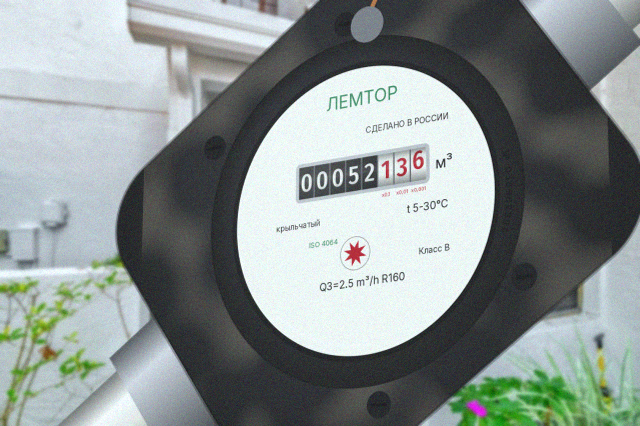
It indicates 52.136 m³
